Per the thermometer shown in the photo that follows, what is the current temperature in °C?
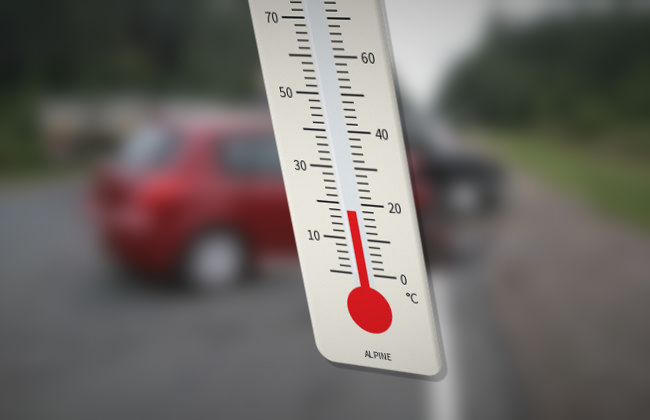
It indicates 18 °C
